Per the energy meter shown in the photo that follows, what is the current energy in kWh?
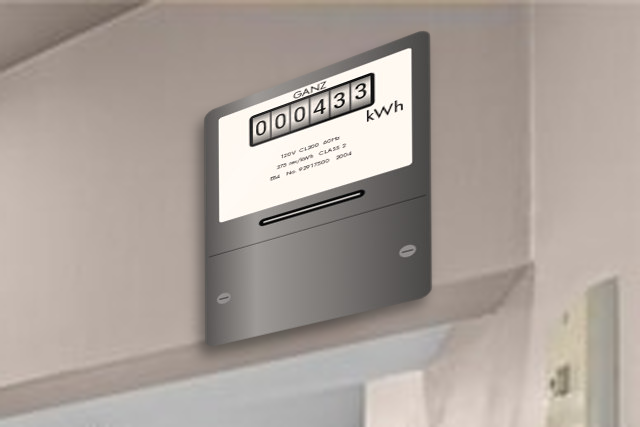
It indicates 433 kWh
